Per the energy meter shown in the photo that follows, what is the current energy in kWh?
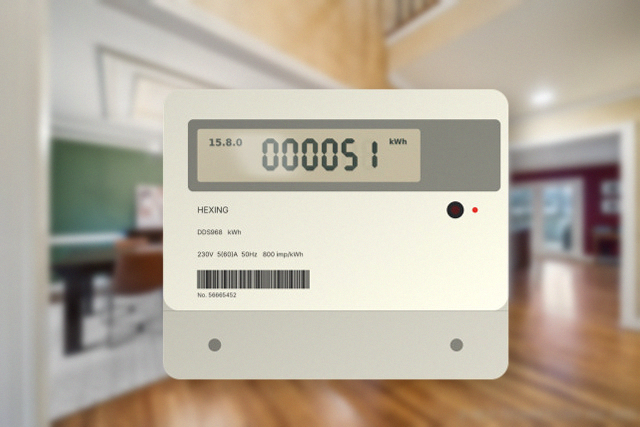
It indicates 51 kWh
